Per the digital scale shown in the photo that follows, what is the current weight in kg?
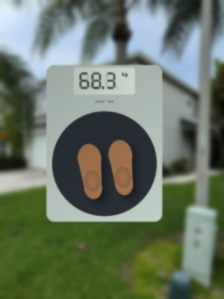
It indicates 68.3 kg
